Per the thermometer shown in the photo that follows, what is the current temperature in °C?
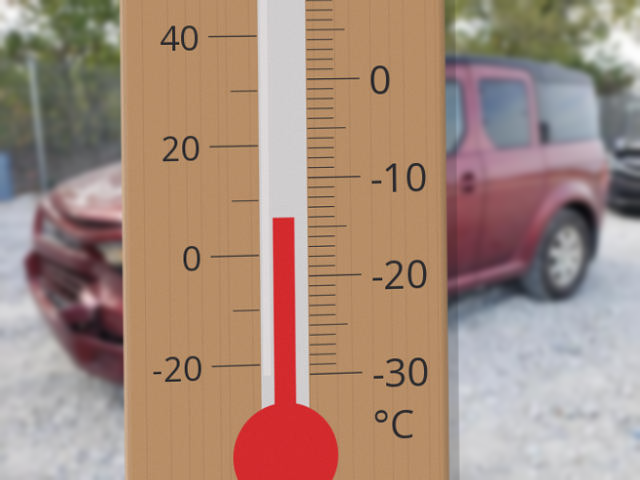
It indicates -14 °C
